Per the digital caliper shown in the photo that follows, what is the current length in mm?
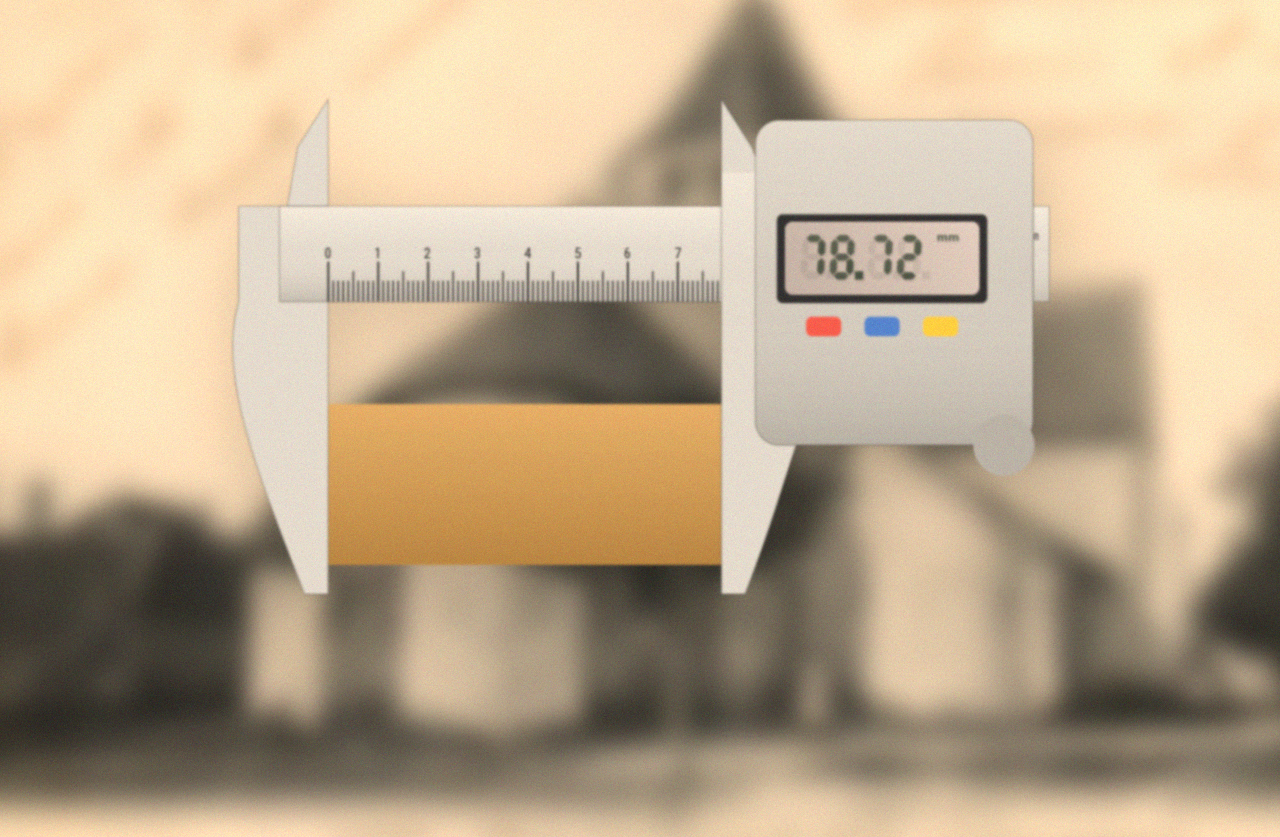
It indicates 78.72 mm
